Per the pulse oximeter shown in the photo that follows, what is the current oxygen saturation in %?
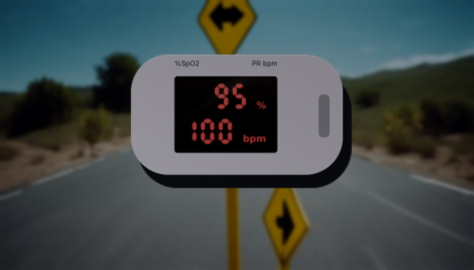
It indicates 95 %
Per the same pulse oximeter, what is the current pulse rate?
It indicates 100 bpm
